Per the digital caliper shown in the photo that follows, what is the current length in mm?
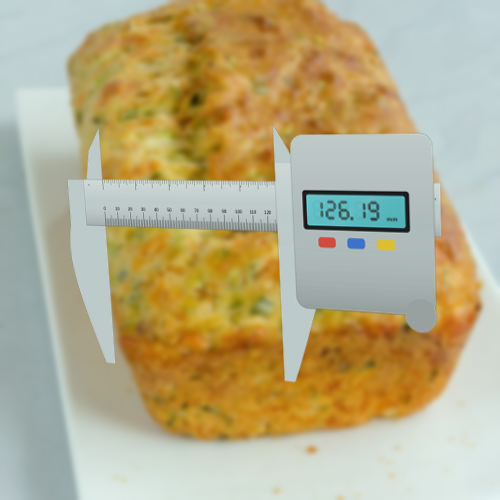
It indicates 126.19 mm
